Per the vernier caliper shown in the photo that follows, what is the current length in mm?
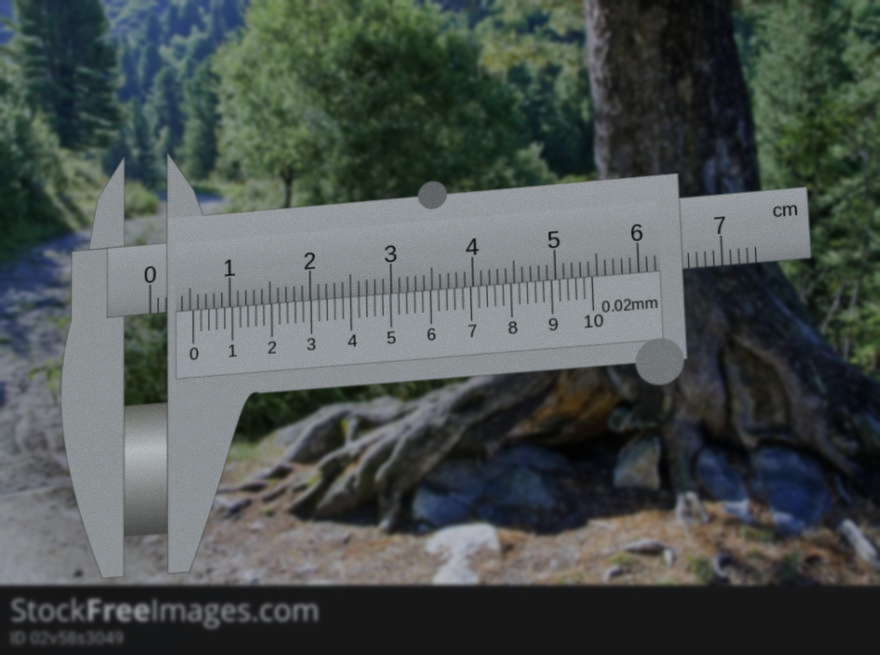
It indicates 5.4 mm
